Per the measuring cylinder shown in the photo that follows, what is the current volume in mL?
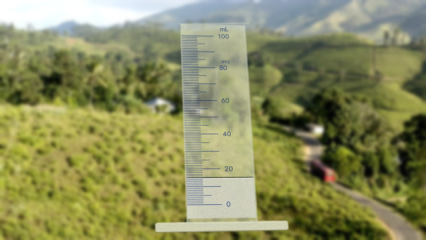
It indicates 15 mL
